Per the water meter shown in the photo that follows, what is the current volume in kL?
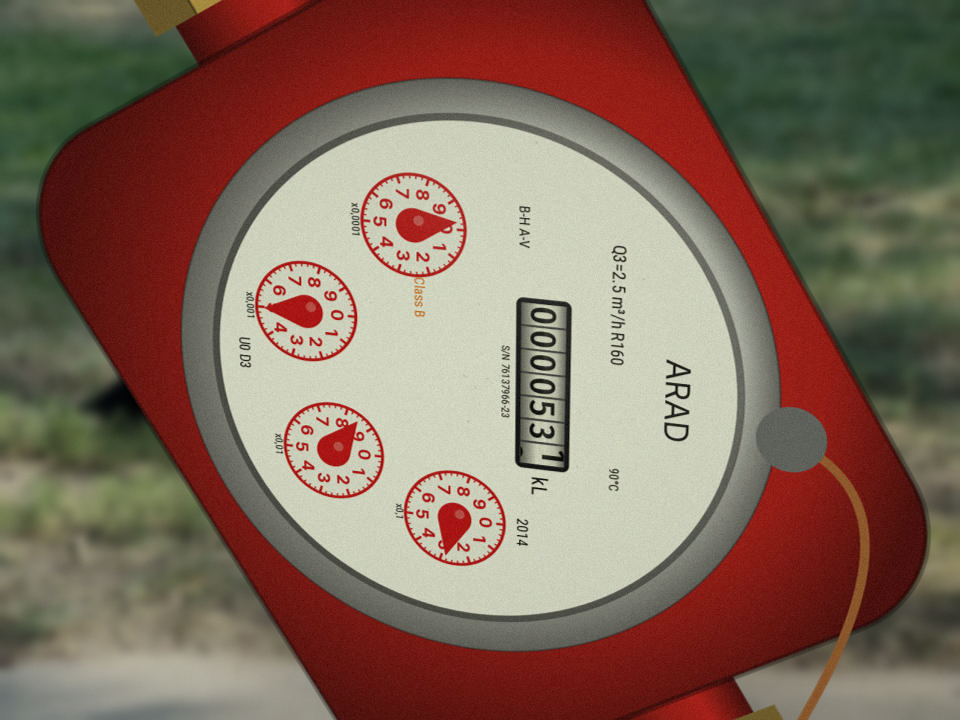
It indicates 531.2849 kL
